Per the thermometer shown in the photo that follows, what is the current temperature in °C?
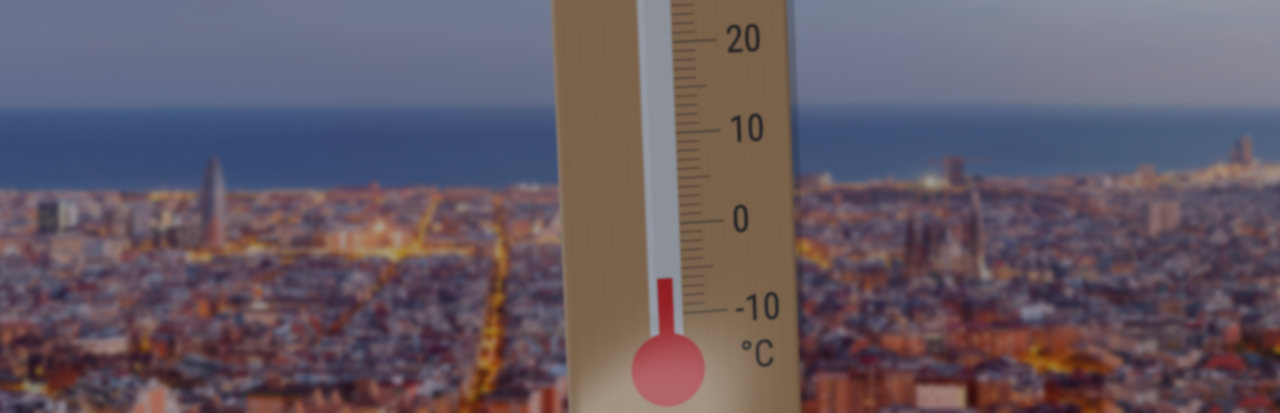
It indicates -6 °C
